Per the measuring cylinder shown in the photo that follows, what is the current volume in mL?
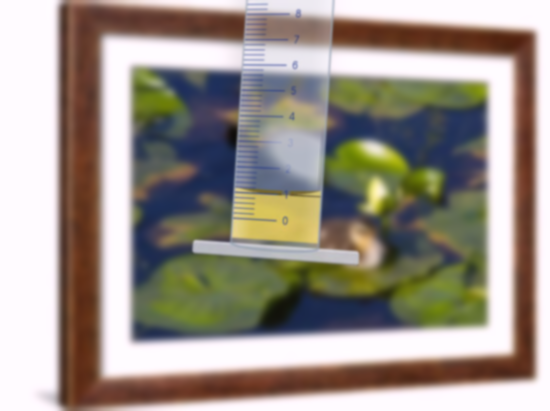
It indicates 1 mL
